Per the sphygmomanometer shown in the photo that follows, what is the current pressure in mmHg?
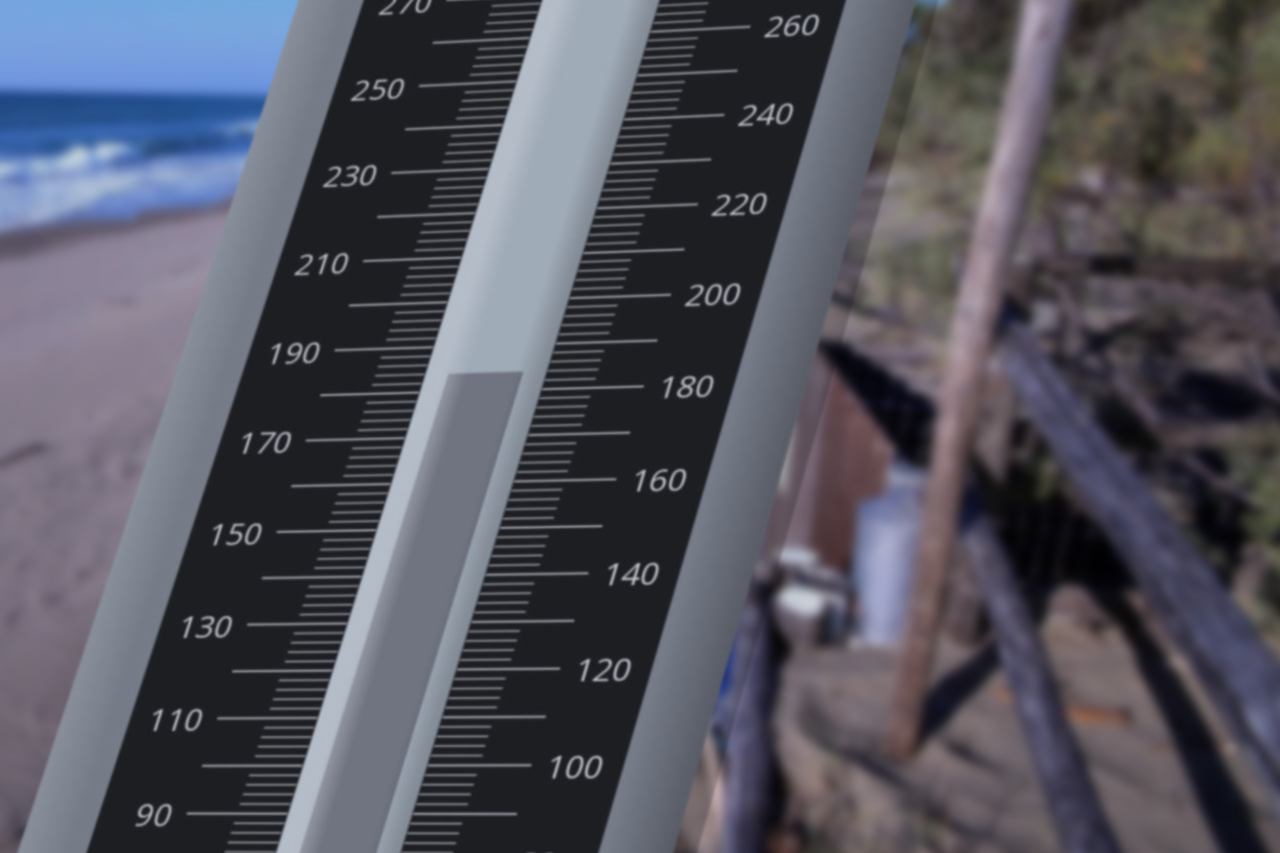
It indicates 184 mmHg
